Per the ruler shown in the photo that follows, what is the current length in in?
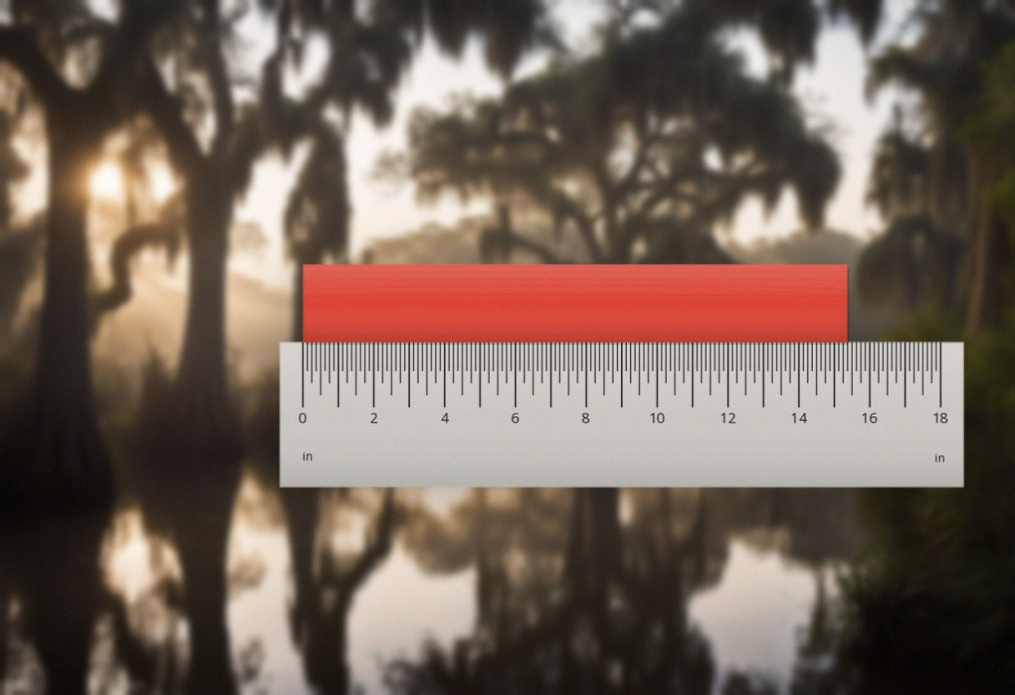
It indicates 15.375 in
